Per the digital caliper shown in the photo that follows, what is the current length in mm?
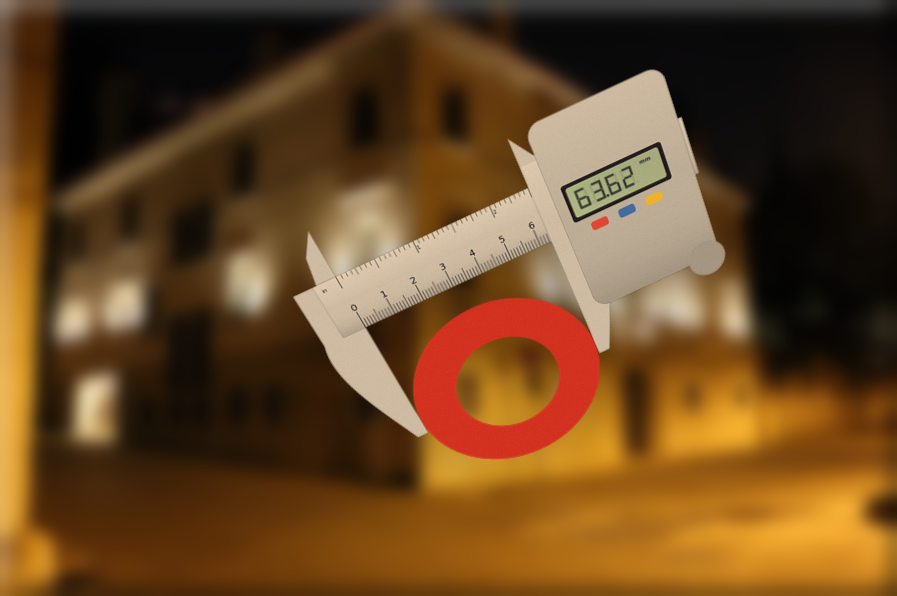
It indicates 63.62 mm
